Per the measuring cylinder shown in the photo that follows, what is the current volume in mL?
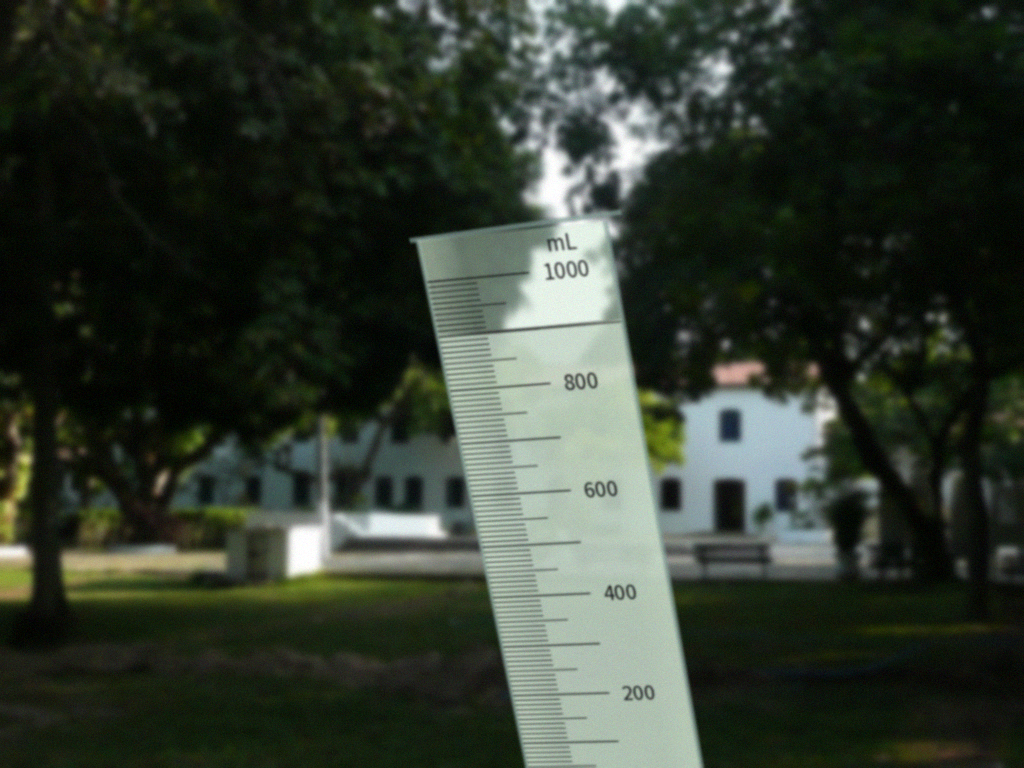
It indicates 900 mL
